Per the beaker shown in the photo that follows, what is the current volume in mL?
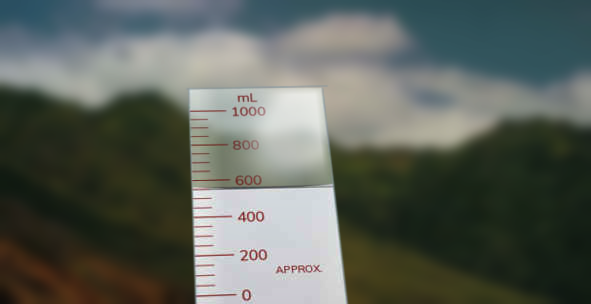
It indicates 550 mL
